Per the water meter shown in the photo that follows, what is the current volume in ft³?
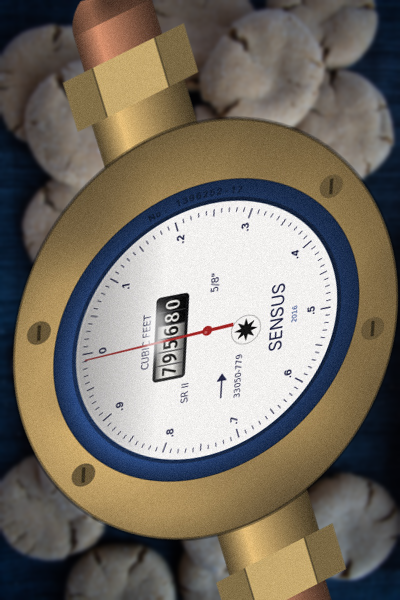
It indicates 795679.99 ft³
